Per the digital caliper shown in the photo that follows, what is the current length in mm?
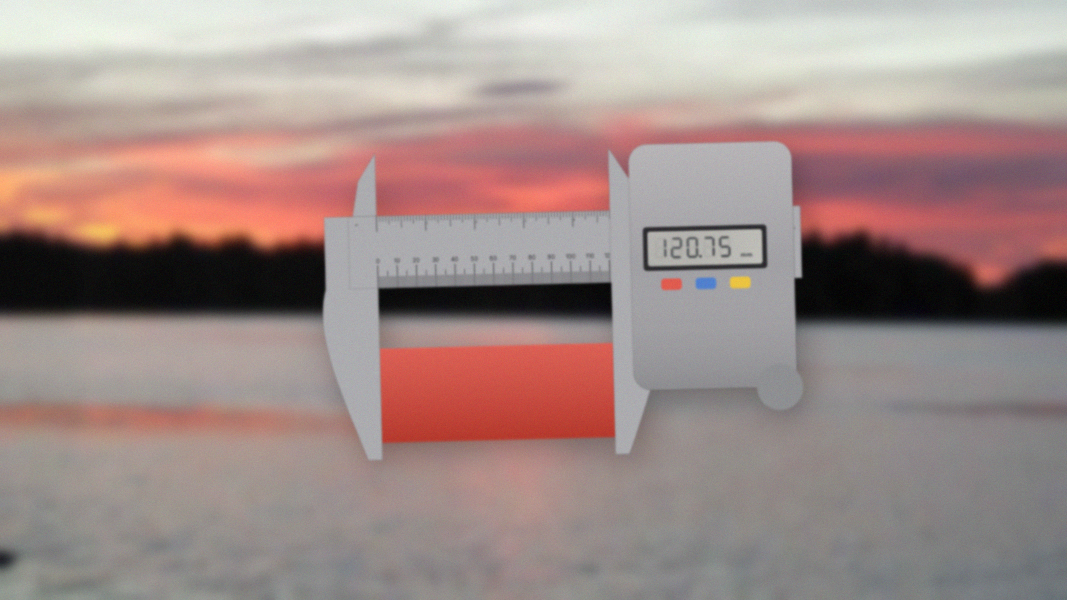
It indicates 120.75 mm
